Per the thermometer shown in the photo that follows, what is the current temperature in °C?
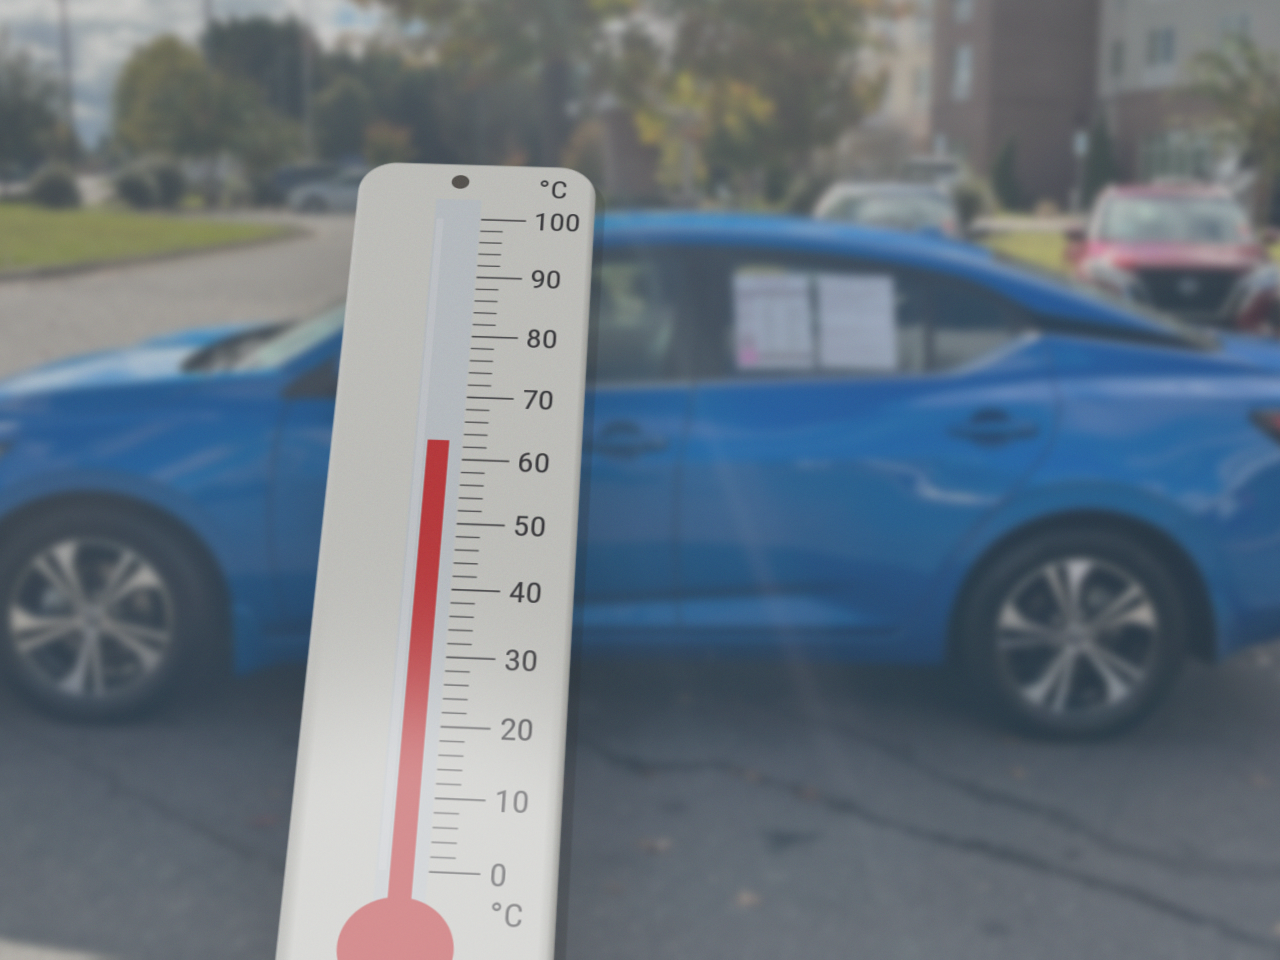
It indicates 63 °C
